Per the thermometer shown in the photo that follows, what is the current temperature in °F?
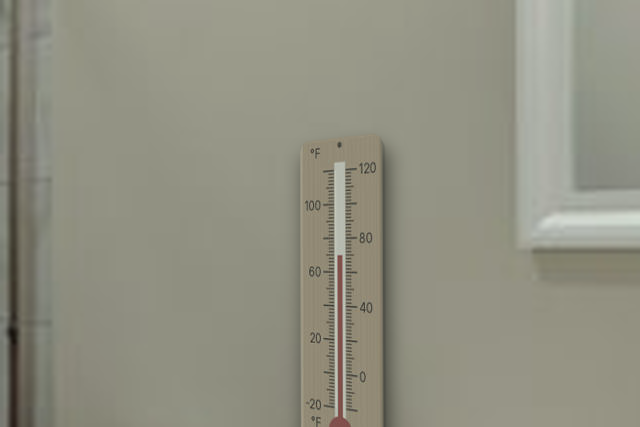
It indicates 70 °F
